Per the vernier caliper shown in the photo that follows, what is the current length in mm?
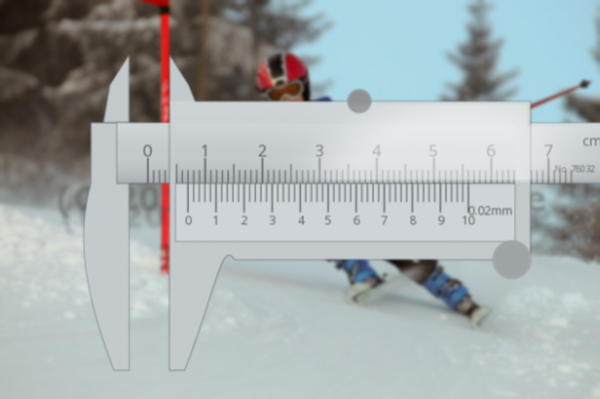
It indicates 7.0 mm
